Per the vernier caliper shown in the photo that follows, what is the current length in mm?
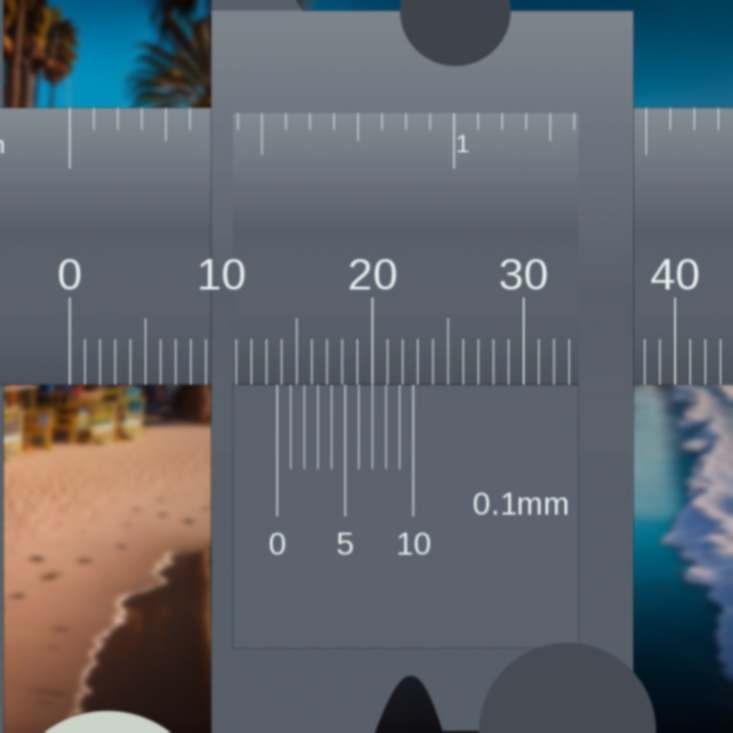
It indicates 13.7 mm
